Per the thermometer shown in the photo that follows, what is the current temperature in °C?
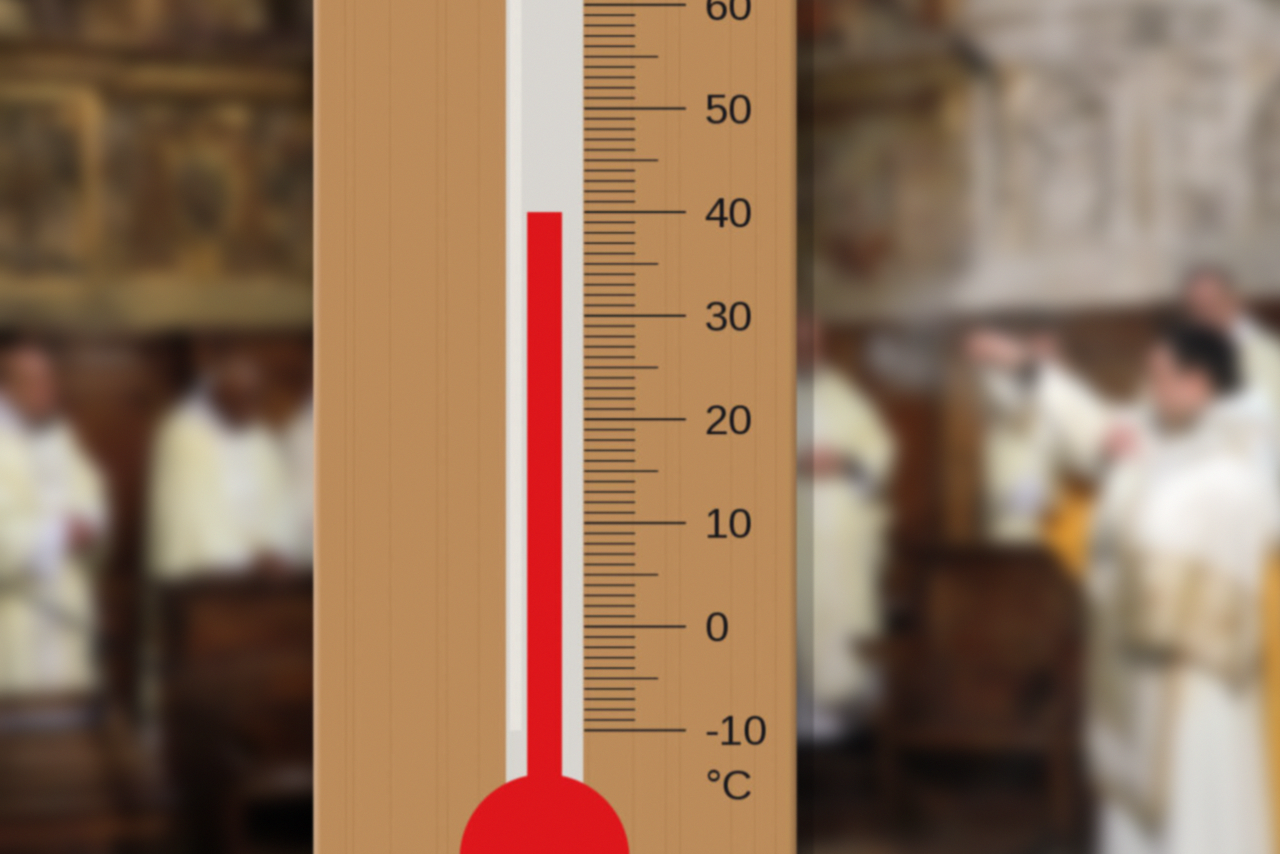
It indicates 40 °C
